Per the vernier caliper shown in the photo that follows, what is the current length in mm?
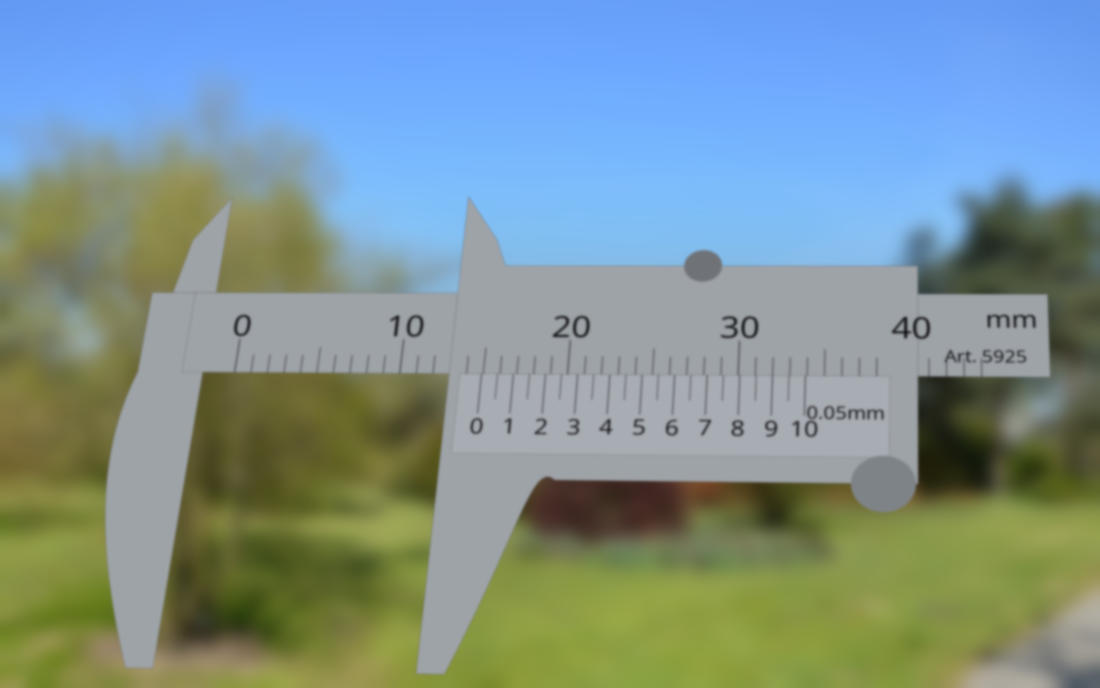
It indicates 14.9 mm
